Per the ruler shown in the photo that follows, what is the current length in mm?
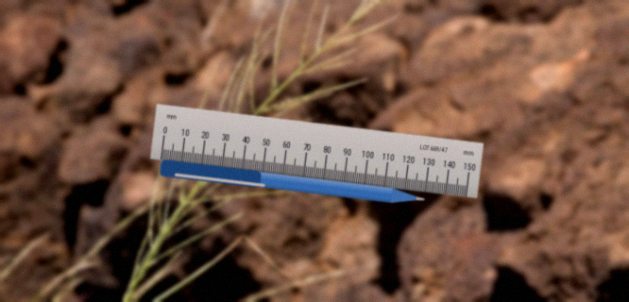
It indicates 130 mm
